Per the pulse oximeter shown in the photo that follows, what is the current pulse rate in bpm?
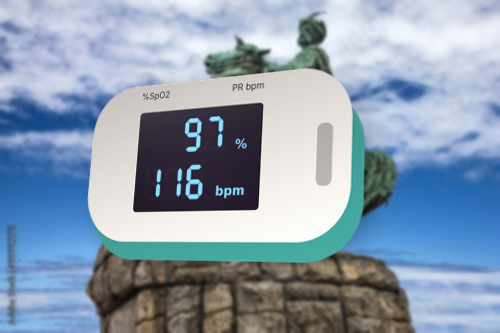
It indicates 116 bpm
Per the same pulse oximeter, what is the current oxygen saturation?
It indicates 97 %
